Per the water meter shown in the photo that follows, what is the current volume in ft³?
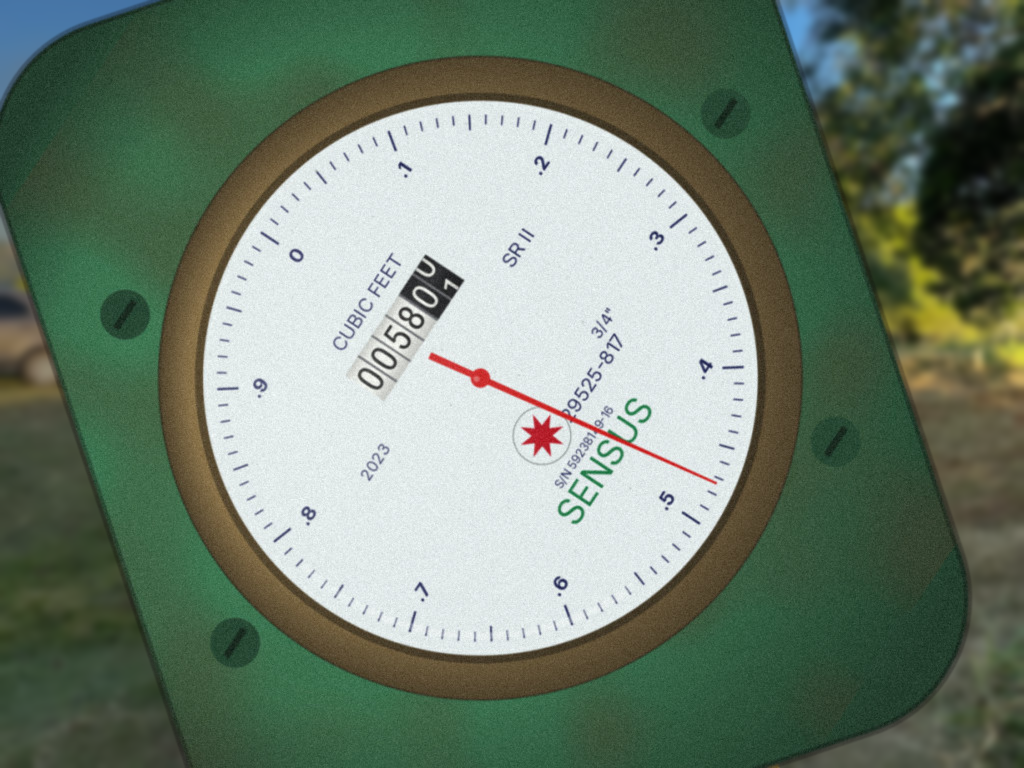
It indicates 5800.47 ft³
